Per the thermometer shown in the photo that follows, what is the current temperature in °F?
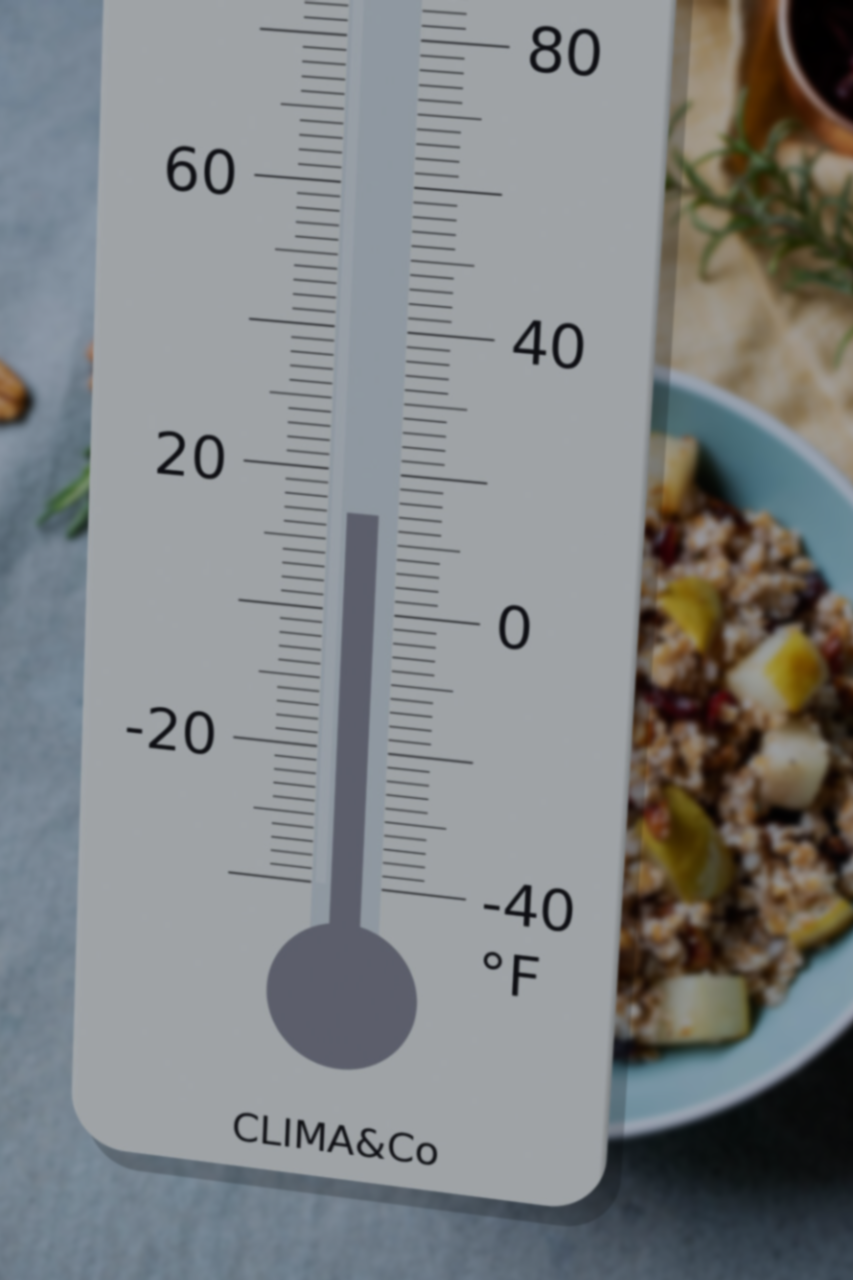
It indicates 14 °F
